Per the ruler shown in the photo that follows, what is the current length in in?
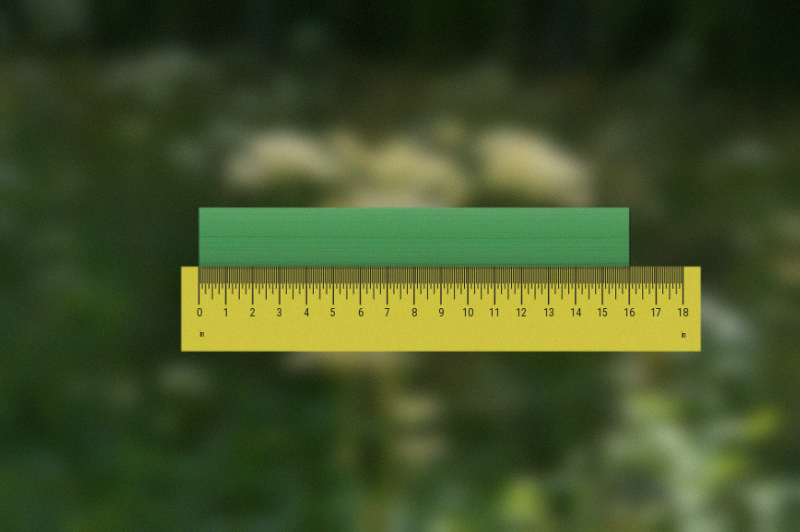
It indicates 16 in
